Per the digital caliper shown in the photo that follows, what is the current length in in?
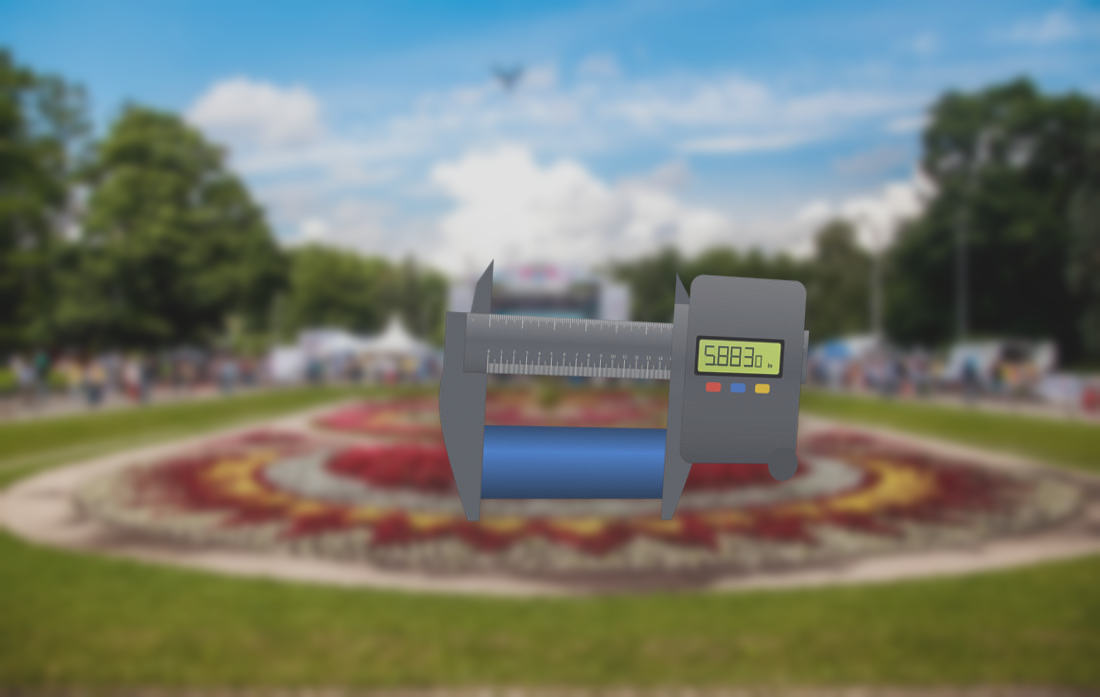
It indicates 5.8830 in
